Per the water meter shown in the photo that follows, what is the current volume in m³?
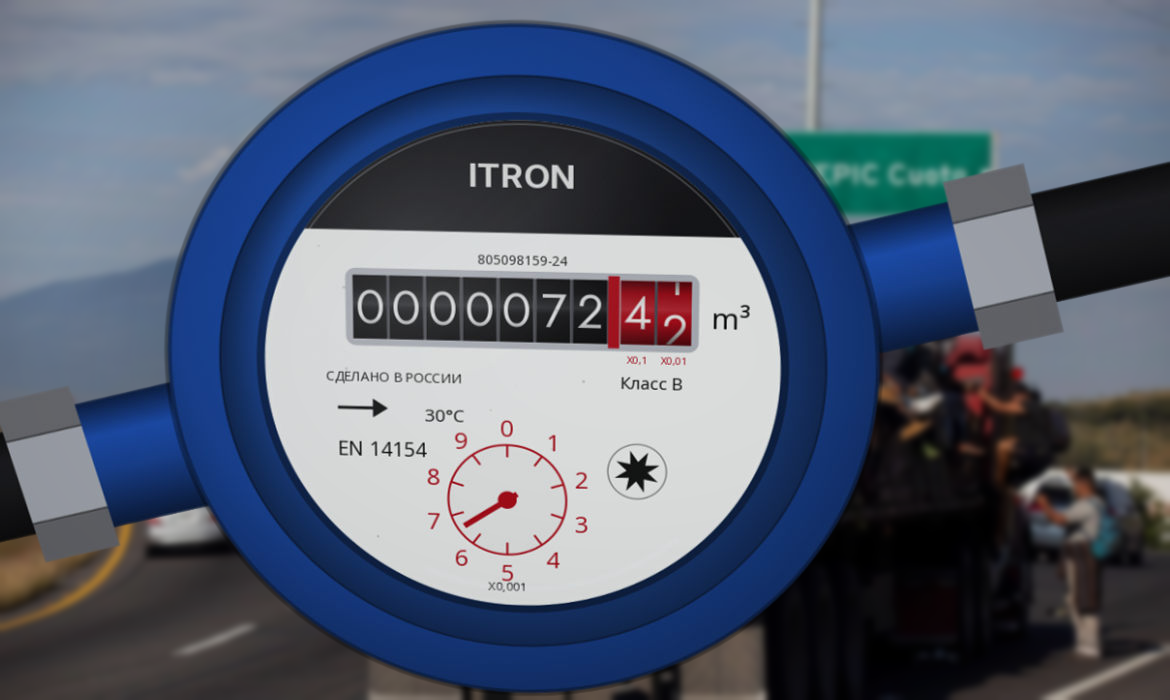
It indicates 72.416 m³
